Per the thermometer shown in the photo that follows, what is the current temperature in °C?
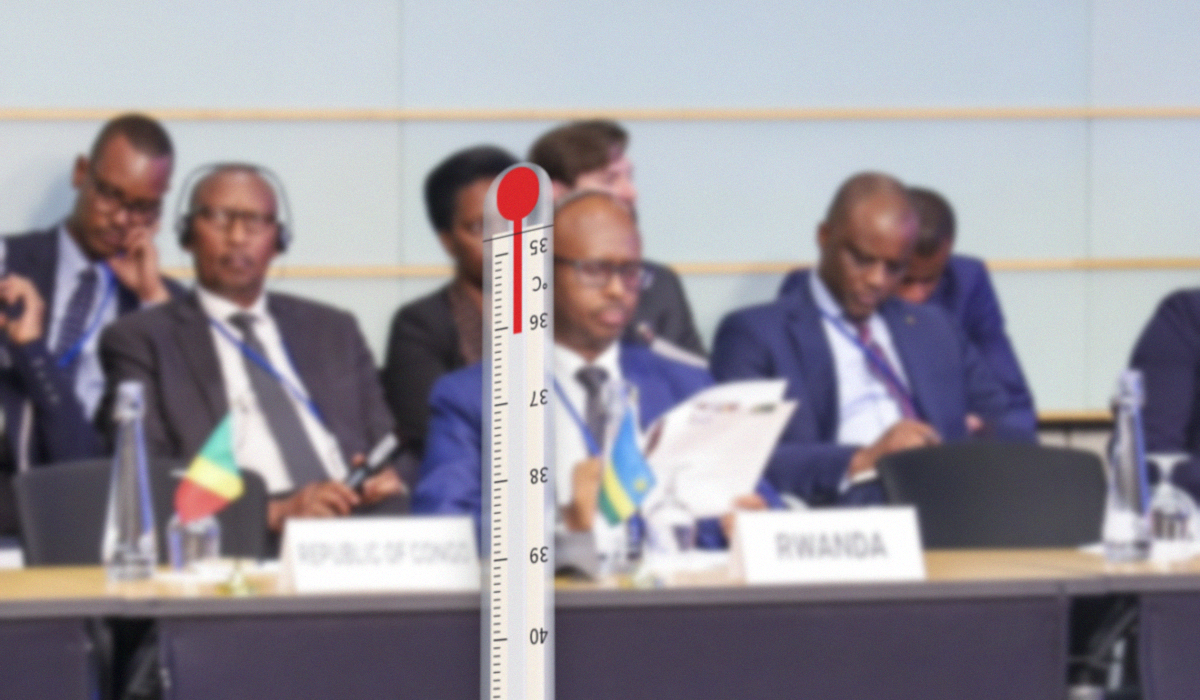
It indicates 36.1 °C
